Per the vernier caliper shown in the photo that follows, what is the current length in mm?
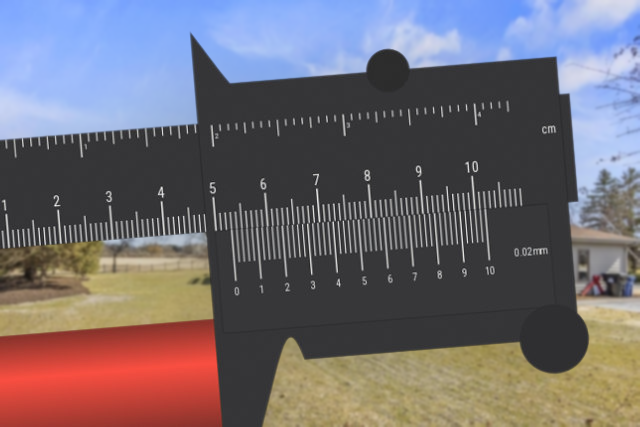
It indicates 53.0 mm
